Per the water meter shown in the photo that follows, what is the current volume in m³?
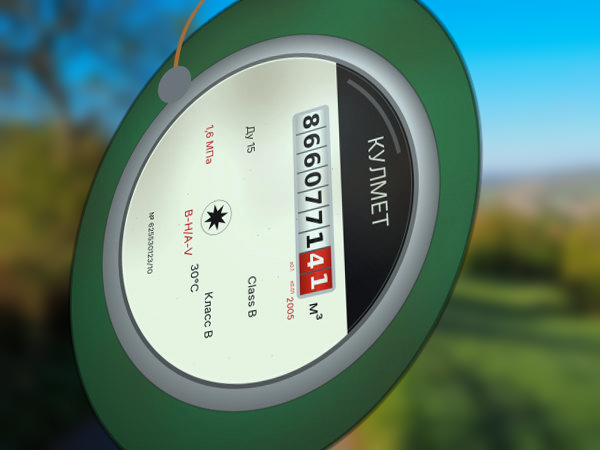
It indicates 8660771.41 m³
